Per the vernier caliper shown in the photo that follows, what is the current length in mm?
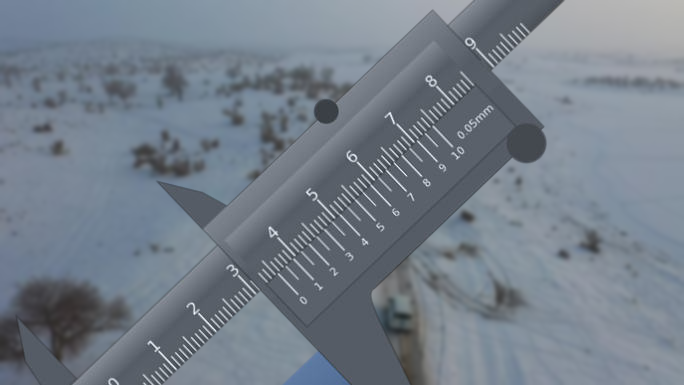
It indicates 35.5 mm
